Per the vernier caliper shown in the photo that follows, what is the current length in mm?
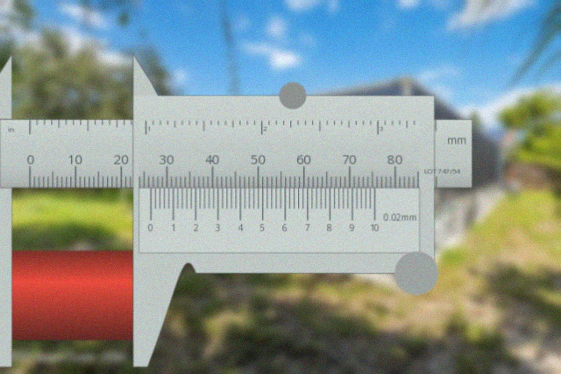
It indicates 26.5 mm
